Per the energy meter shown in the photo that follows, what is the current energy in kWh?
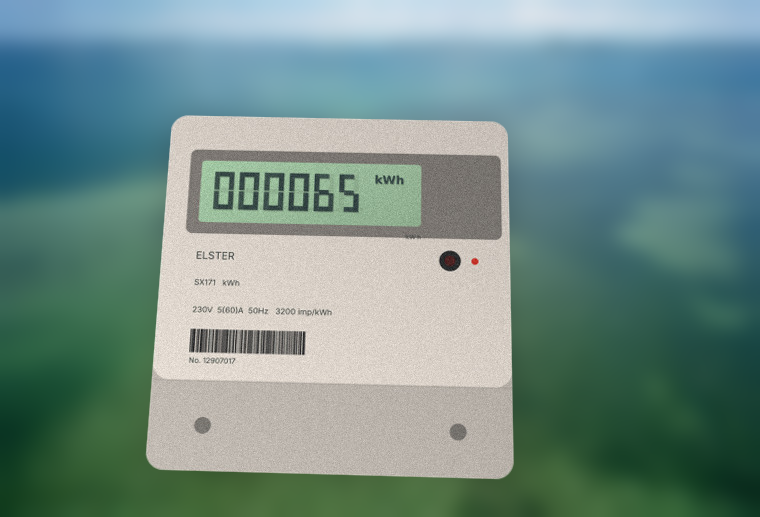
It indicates 65 kWh
